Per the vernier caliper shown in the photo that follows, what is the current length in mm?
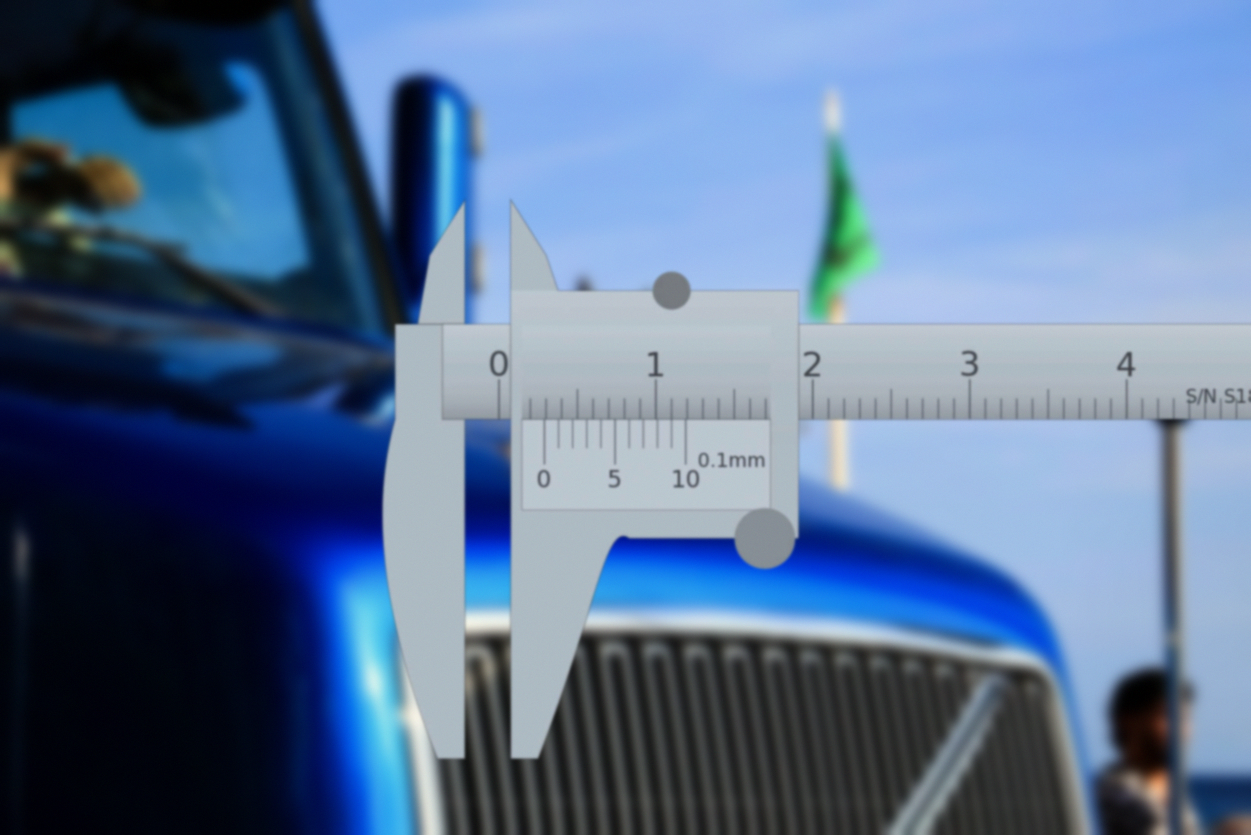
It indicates 2.9 mm
